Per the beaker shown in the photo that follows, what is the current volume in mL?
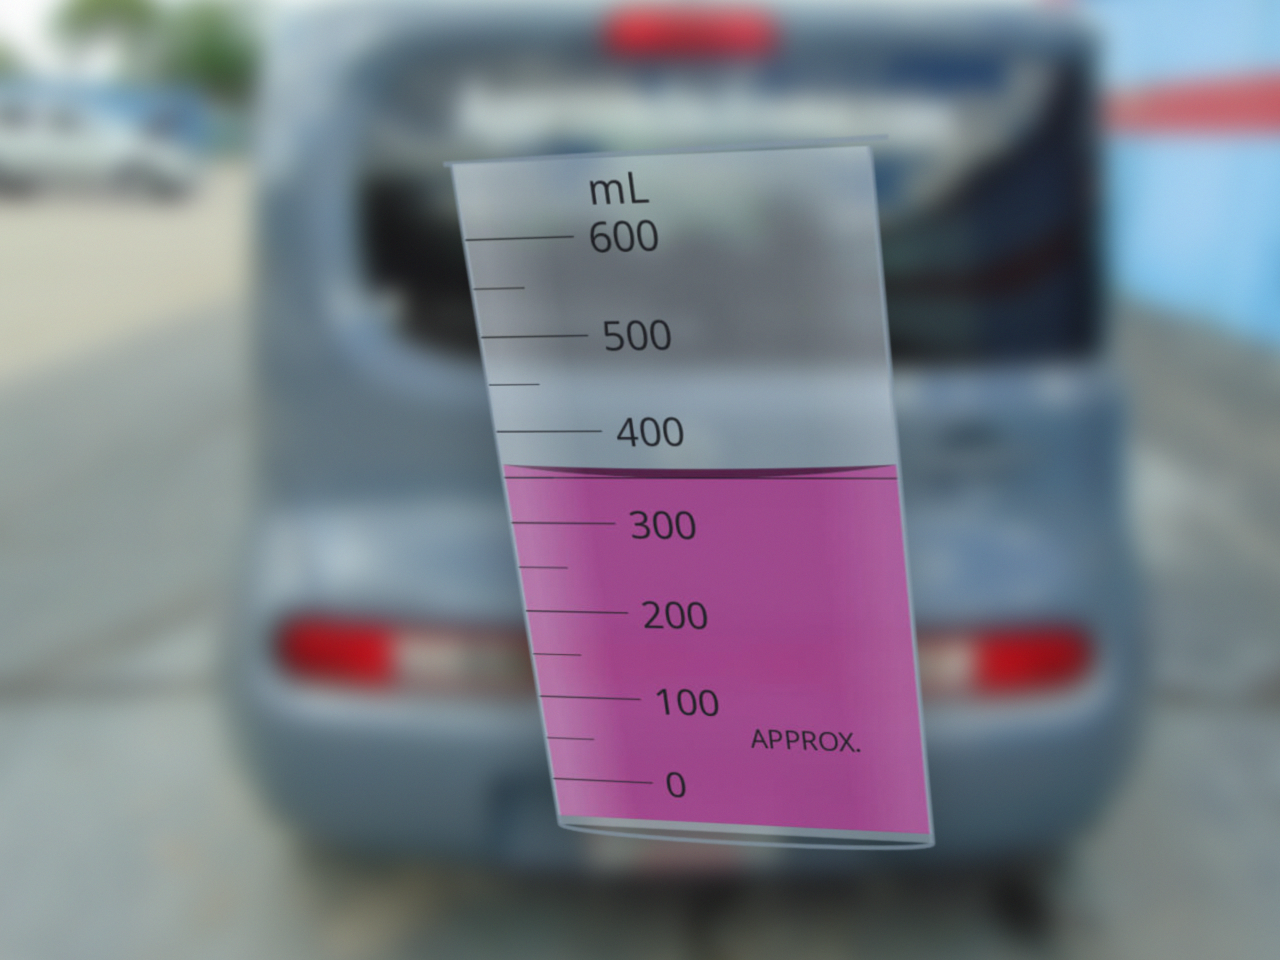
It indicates 350 mL
